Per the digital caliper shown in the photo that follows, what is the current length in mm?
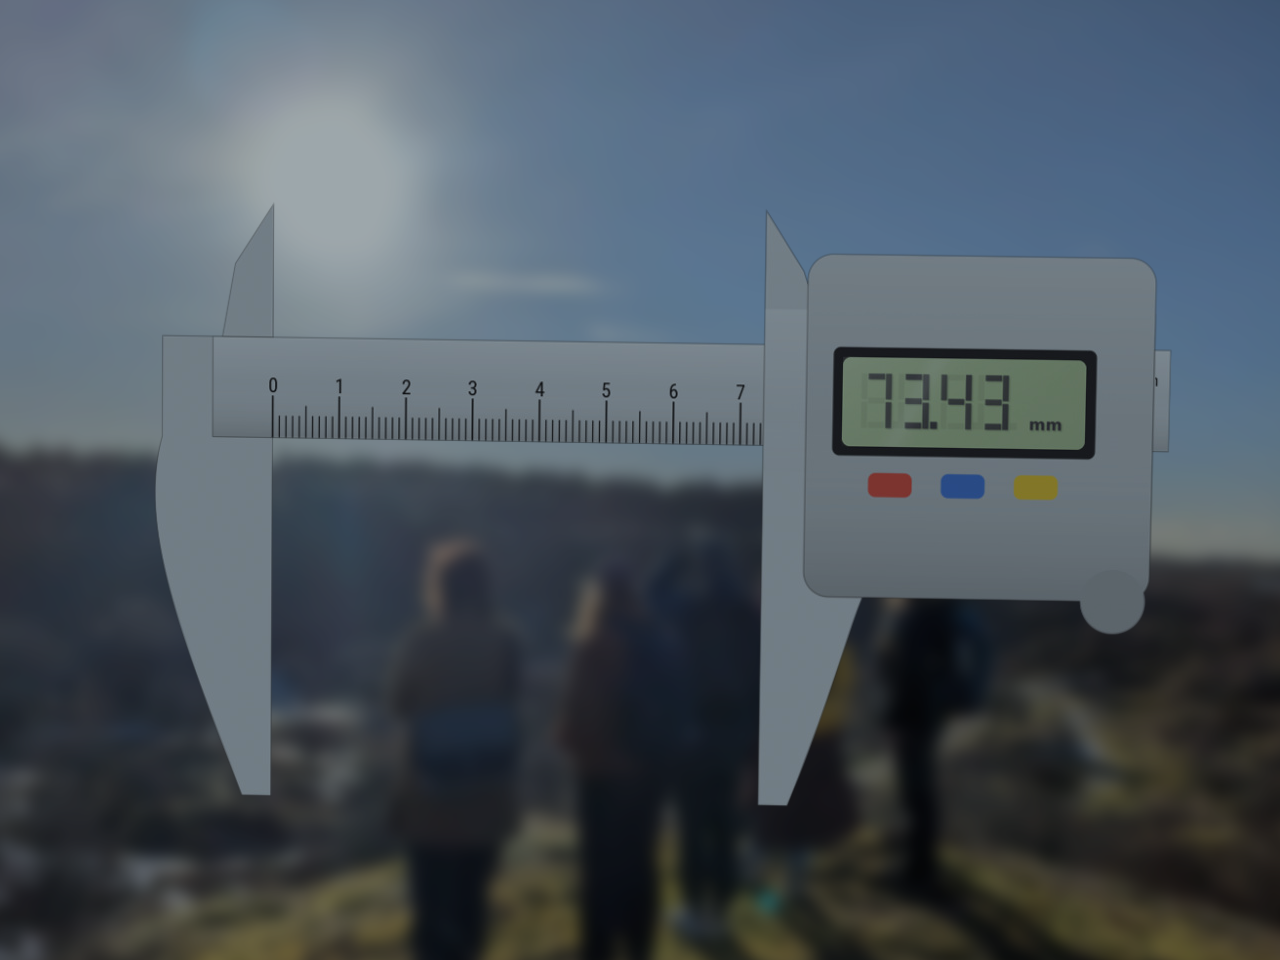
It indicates 73.43 mm
